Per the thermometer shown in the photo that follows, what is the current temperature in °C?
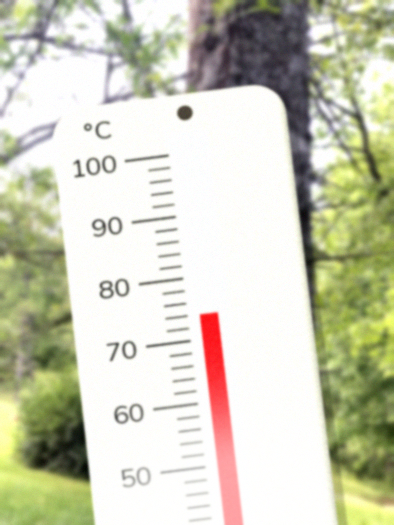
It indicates 74 °C
